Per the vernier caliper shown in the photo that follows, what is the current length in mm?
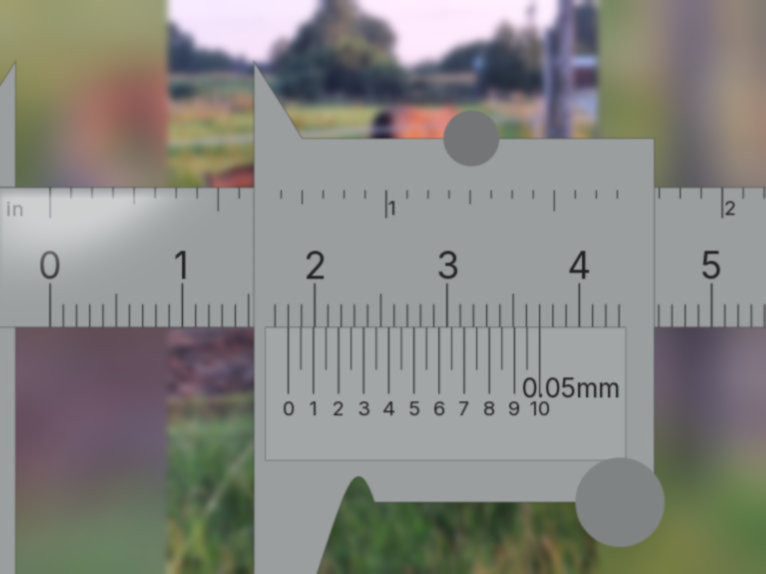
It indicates 18.0 mm
